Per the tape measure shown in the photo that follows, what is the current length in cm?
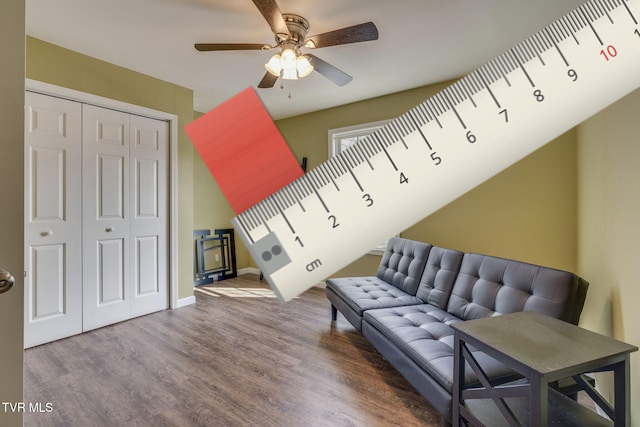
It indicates 2 cm
